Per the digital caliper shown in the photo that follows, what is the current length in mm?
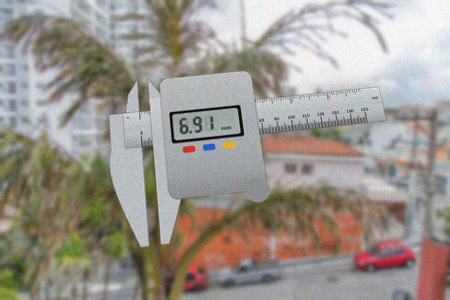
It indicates 6.91 mm
